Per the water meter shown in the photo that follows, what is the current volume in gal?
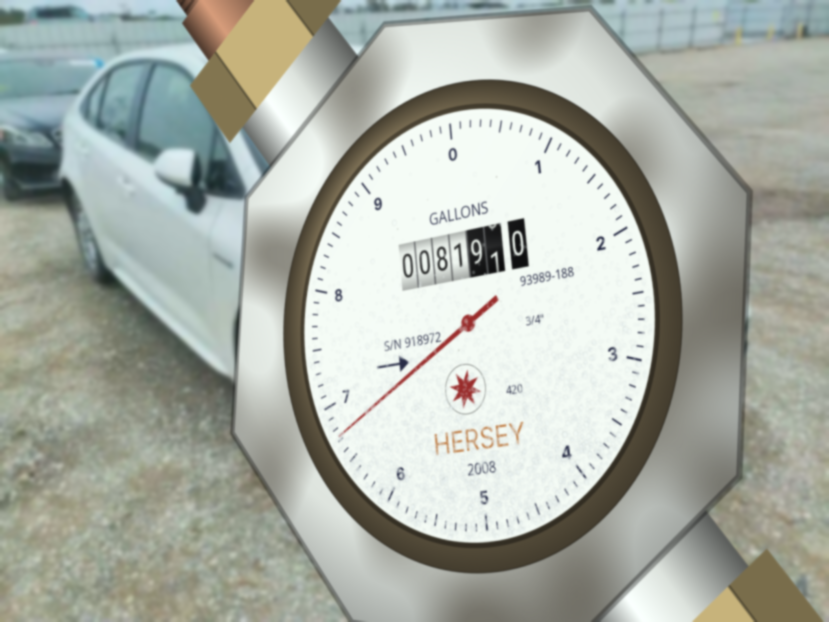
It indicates 81906.7 gal
